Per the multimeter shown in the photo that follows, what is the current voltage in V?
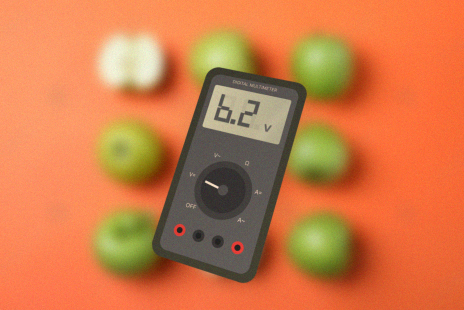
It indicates 6.2 V
